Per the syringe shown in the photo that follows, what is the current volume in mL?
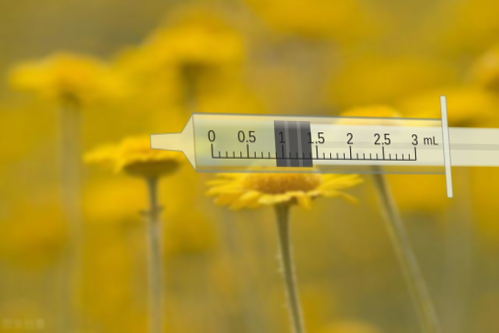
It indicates 0.9 mL
